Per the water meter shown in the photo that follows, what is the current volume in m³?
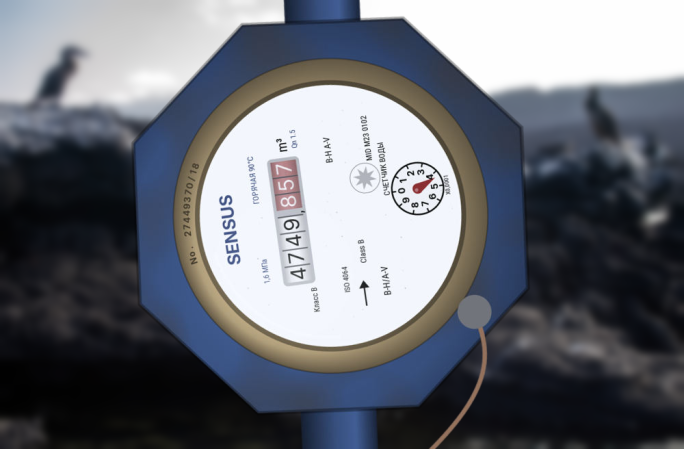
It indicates 4749.8574 m³
